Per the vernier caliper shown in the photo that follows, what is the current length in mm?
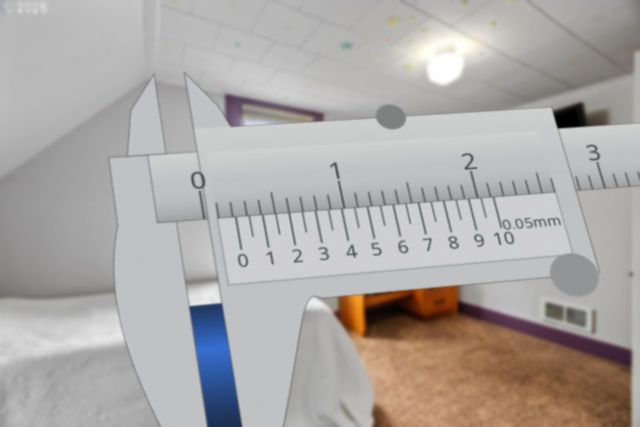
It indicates 2.2 mm
